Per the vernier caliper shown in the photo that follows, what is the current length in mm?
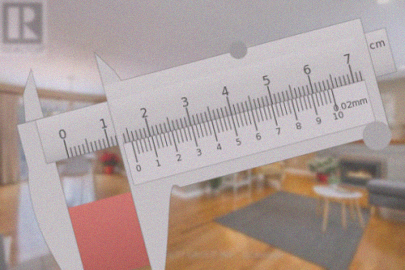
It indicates 15.5 mm
